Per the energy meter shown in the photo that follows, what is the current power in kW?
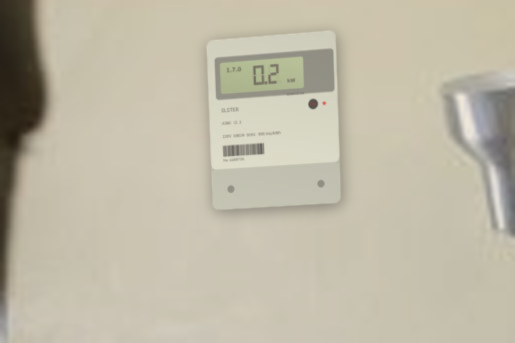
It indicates 0.2 kW
